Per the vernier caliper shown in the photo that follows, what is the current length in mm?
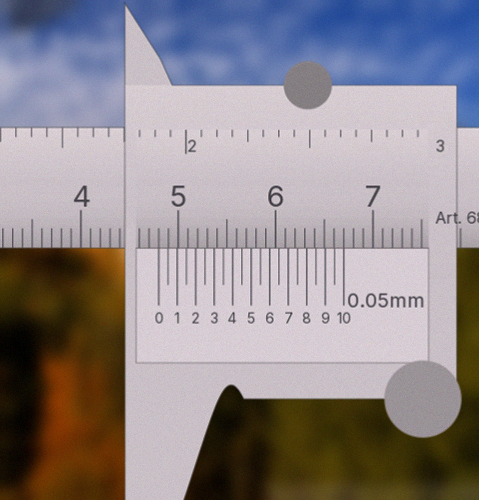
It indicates 48.0 mm
